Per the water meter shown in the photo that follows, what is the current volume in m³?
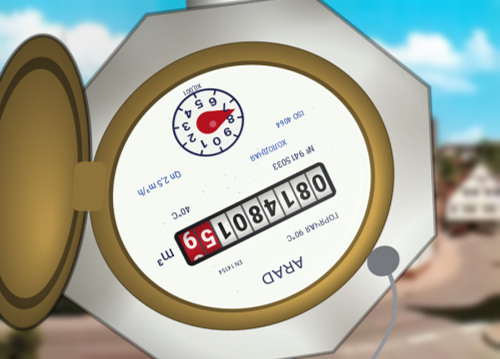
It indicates 814801.587 m³
